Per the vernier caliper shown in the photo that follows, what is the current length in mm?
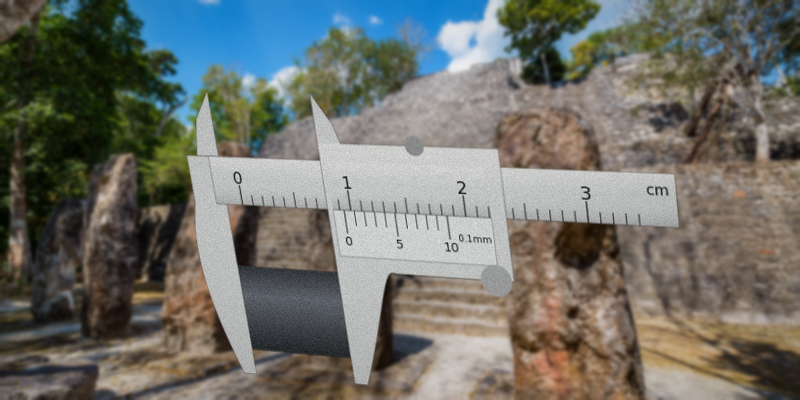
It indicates 9.4 mm
